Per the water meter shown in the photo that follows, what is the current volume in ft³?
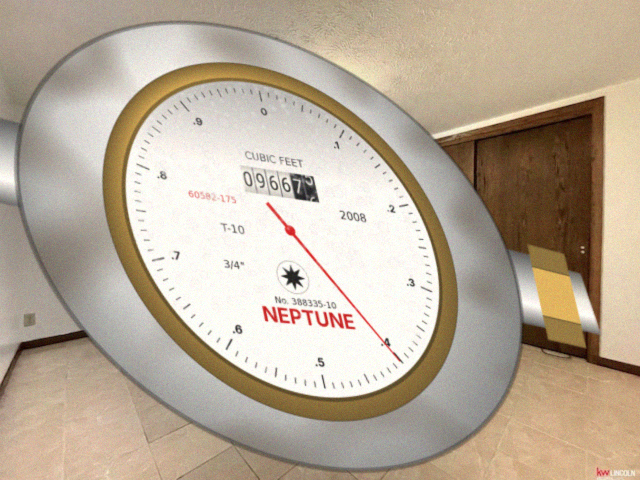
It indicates 96675.40 ft³
